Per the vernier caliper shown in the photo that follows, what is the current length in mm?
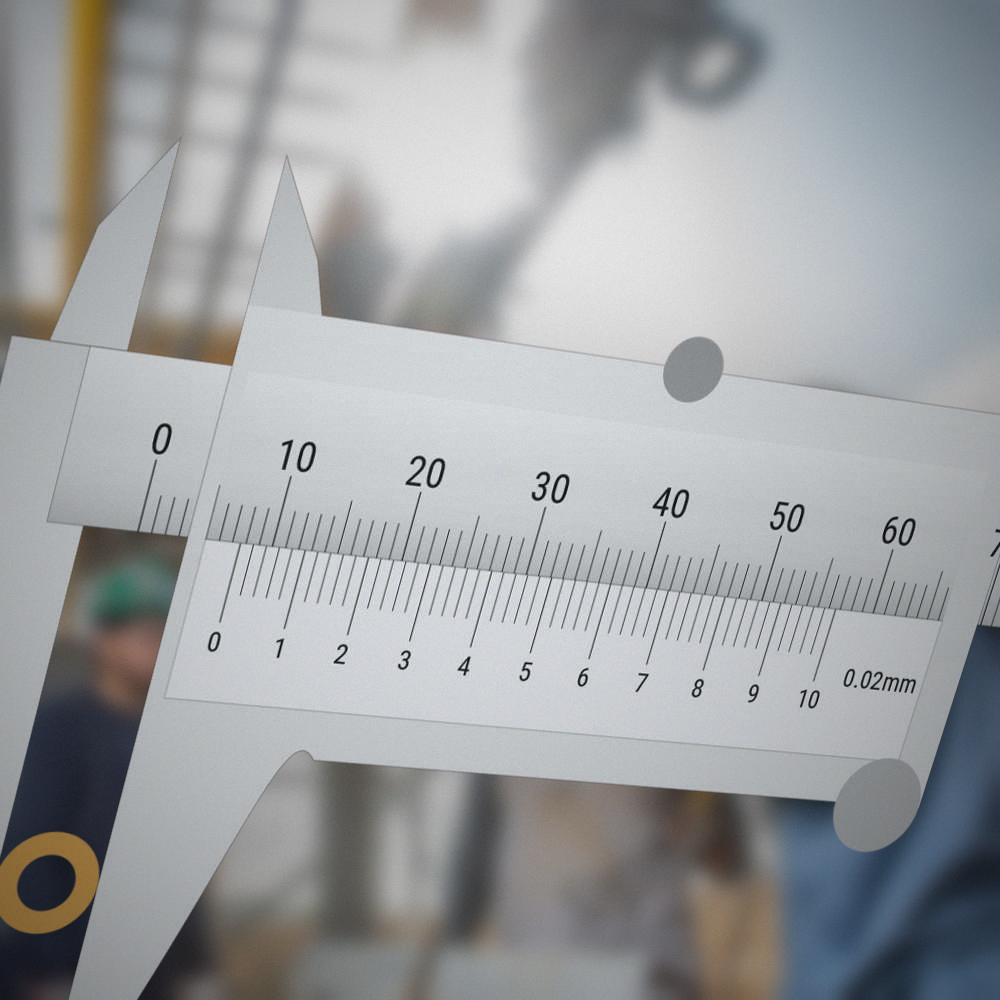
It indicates 7.6 mm
